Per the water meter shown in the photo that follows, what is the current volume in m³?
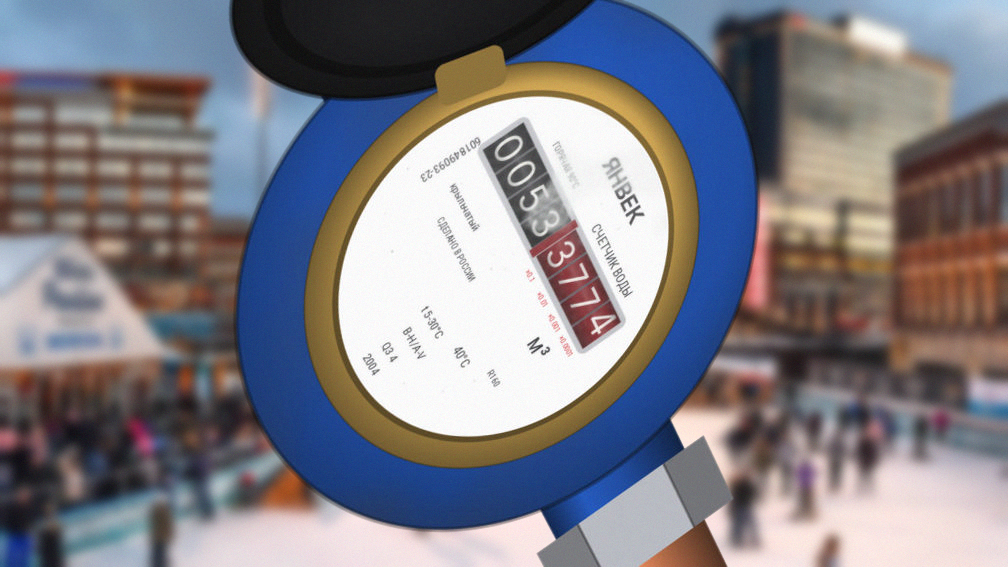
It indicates 53.3774 m³
